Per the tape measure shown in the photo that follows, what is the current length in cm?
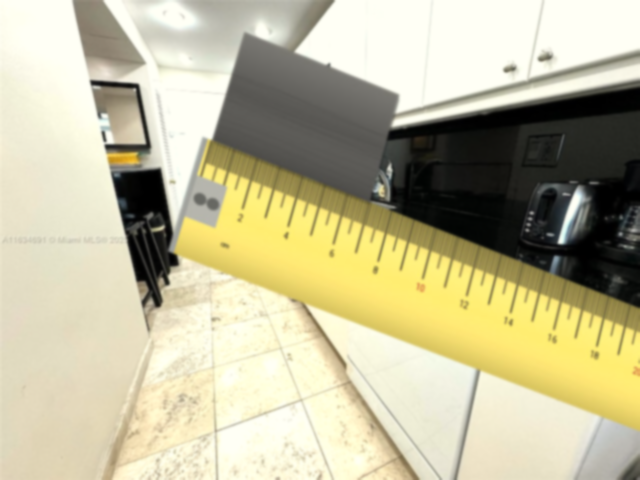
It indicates 7 cm
